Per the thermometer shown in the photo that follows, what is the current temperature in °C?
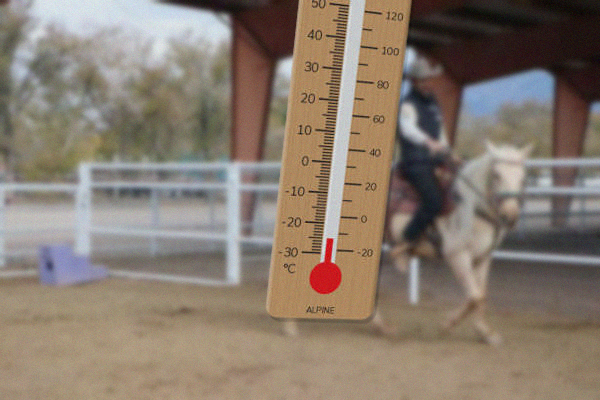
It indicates -25 °C
